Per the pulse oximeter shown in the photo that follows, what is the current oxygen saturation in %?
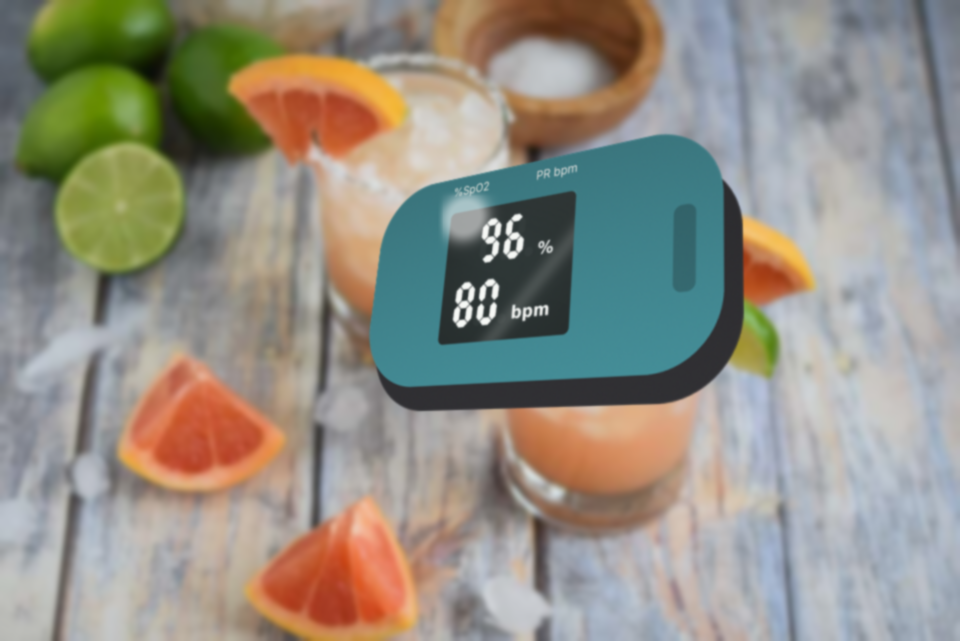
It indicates 96 %
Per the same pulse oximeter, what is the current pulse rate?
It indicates 80 bpm
